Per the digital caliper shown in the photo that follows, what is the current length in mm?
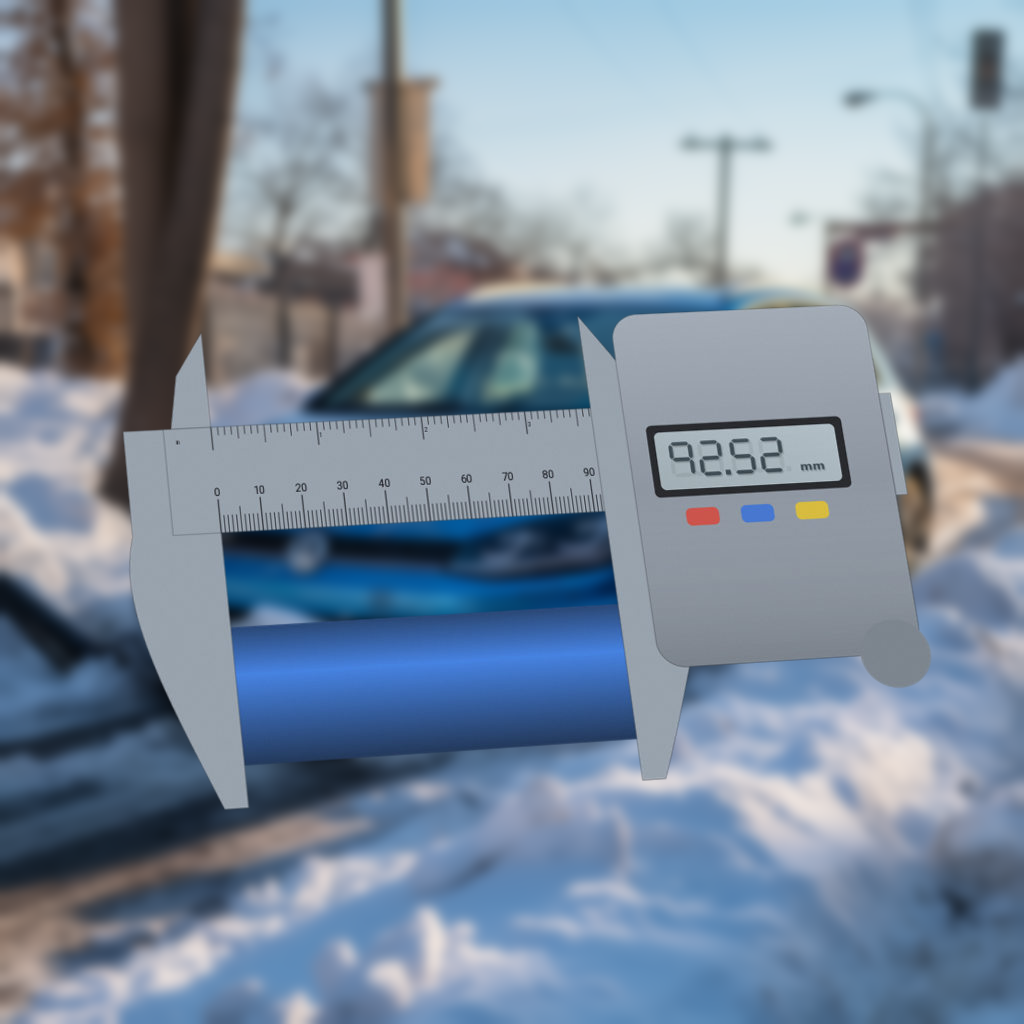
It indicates 92.52 mm
